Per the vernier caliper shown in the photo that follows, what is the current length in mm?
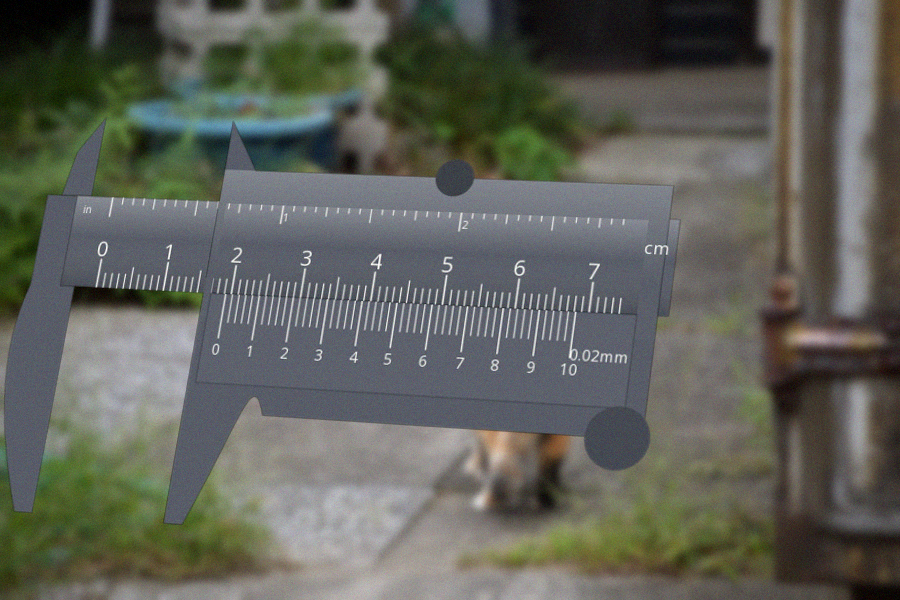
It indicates 19.2 mm
